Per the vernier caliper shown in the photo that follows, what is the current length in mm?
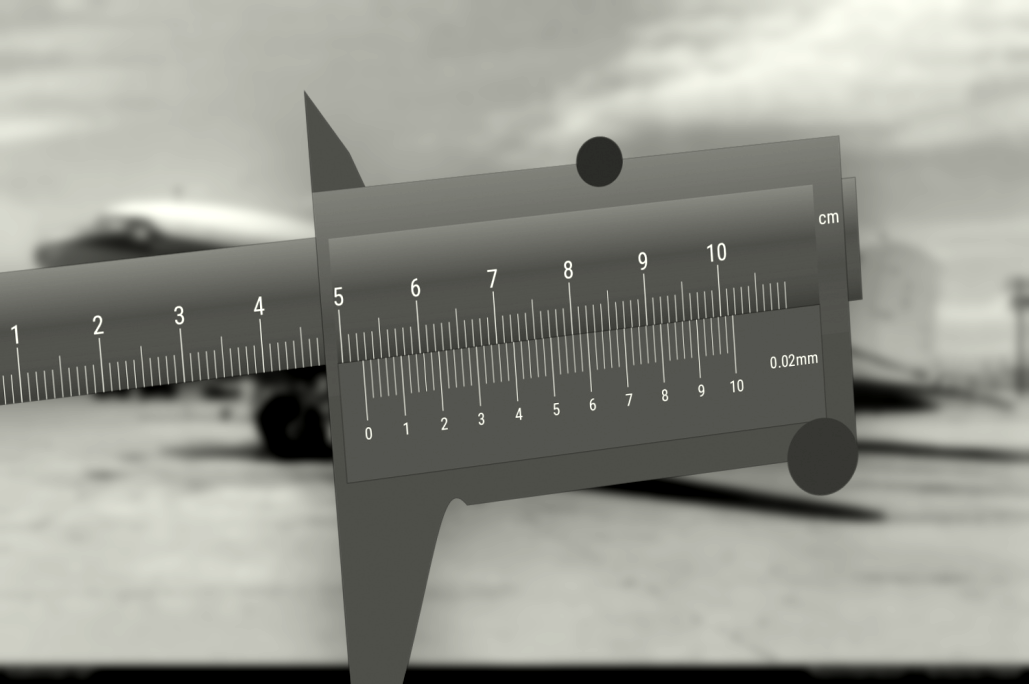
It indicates 52.6 mm
